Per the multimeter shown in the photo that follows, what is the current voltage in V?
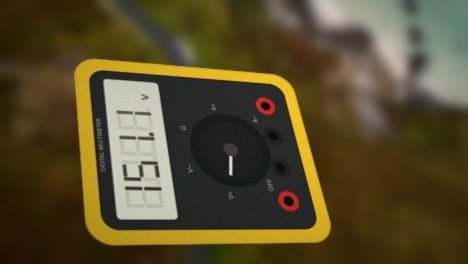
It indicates 151.1 V
